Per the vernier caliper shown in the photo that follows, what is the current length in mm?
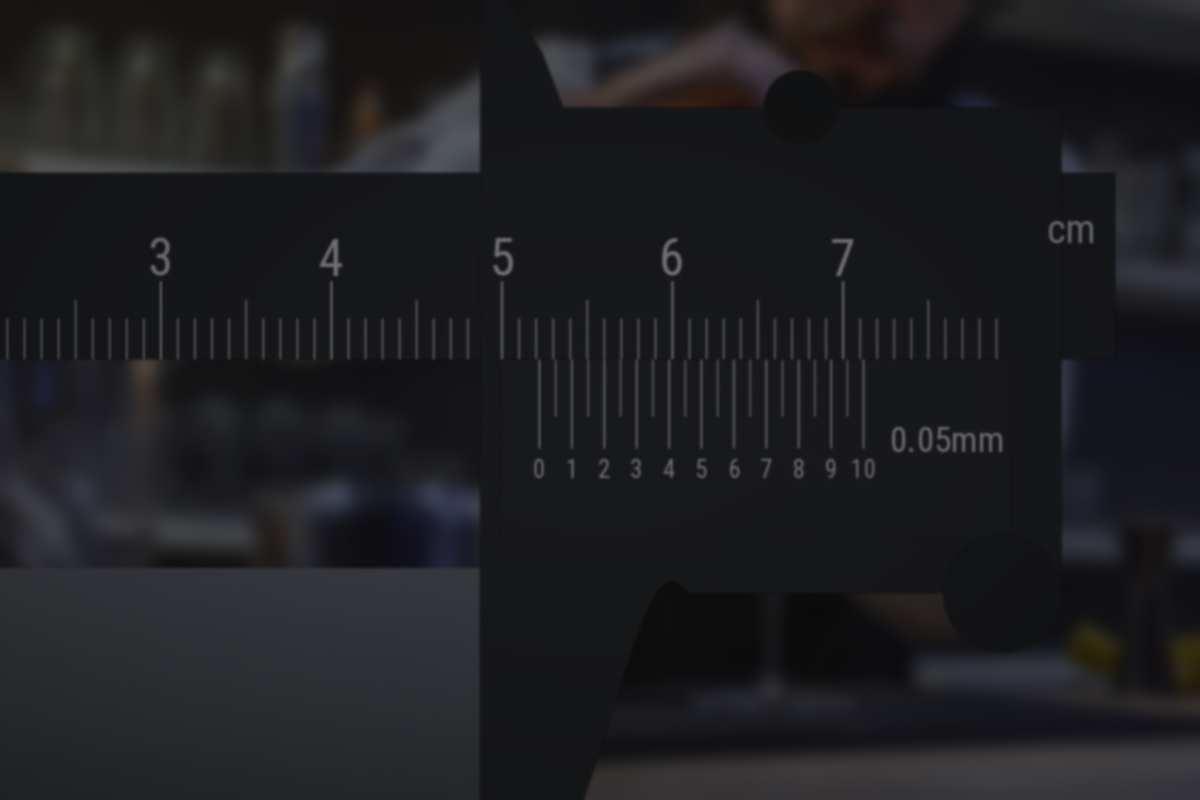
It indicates 52.2 mm
